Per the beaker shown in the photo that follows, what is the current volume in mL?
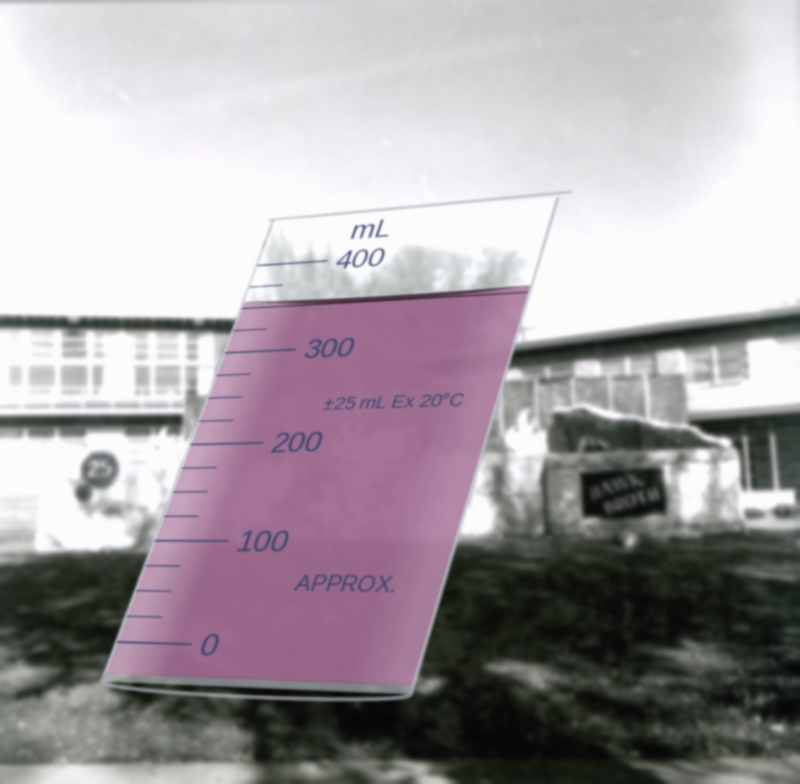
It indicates 350 mL
